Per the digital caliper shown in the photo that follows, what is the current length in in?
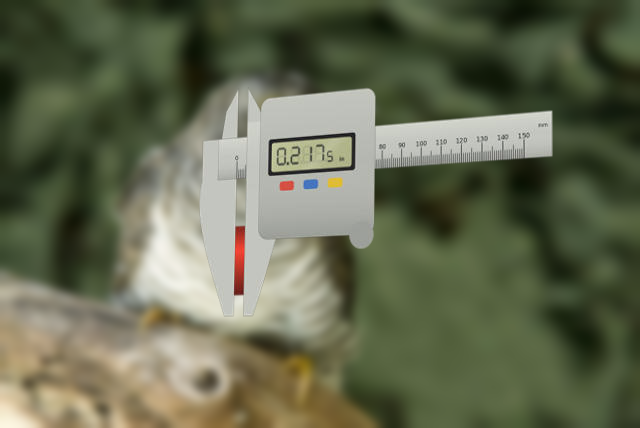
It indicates 0.2175 in
